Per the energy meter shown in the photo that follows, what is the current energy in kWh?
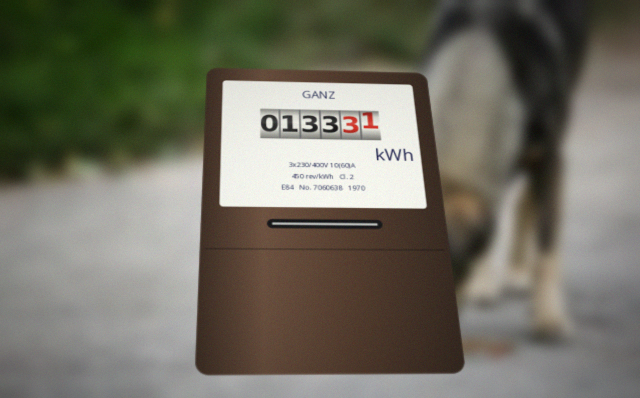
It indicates 133.31 kWh
